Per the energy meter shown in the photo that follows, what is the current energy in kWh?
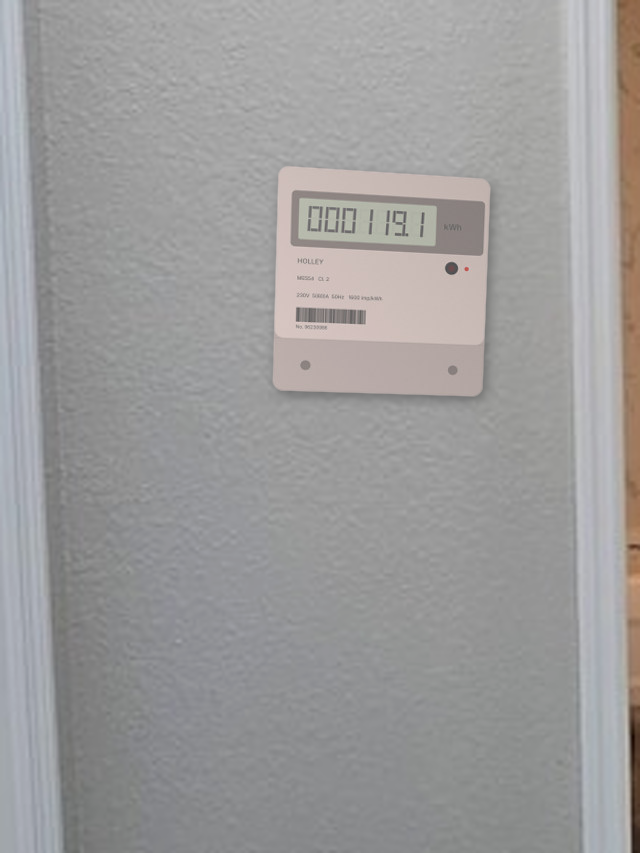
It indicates 119.1 kWh
